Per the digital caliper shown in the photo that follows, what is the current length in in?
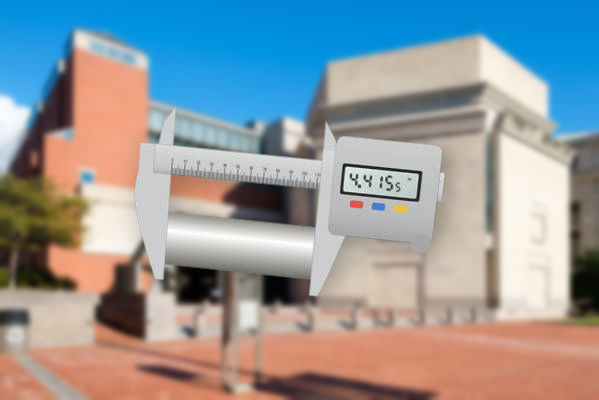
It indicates 4.4155 in
